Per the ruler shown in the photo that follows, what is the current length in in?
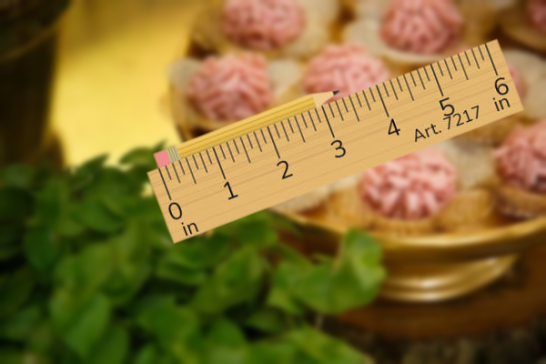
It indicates 3.375 in
